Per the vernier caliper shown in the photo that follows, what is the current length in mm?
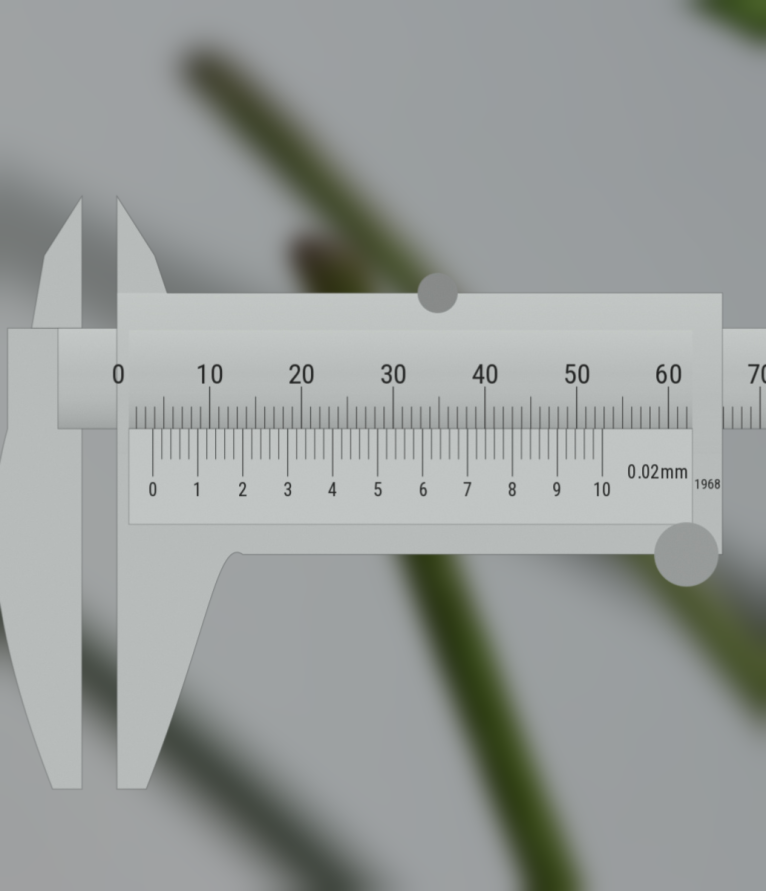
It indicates 3.8 mm
